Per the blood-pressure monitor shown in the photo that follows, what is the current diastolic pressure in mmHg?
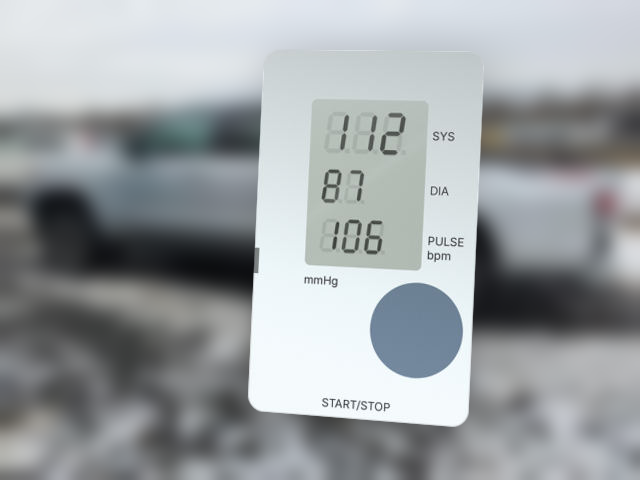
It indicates 87 mmHg
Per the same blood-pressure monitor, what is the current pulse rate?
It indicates 106 bpm
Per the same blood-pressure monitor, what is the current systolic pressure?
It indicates 112 mmHg
